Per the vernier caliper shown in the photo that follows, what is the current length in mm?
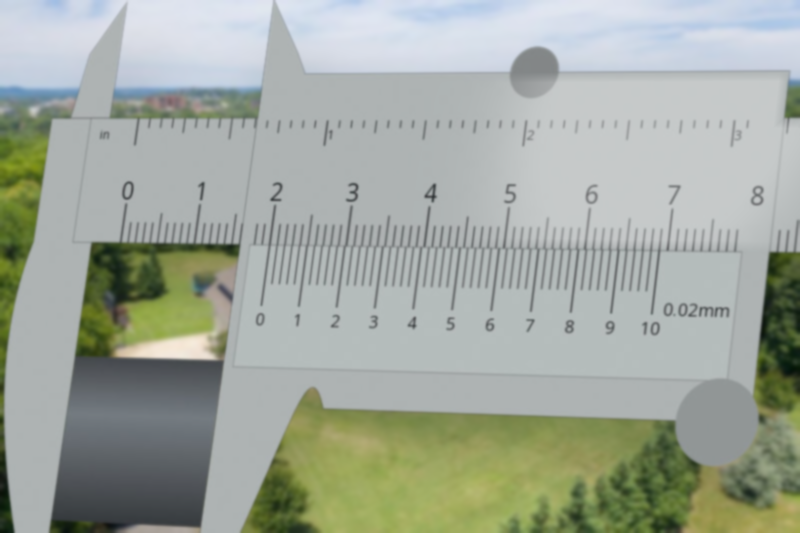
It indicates 20.0 mm
